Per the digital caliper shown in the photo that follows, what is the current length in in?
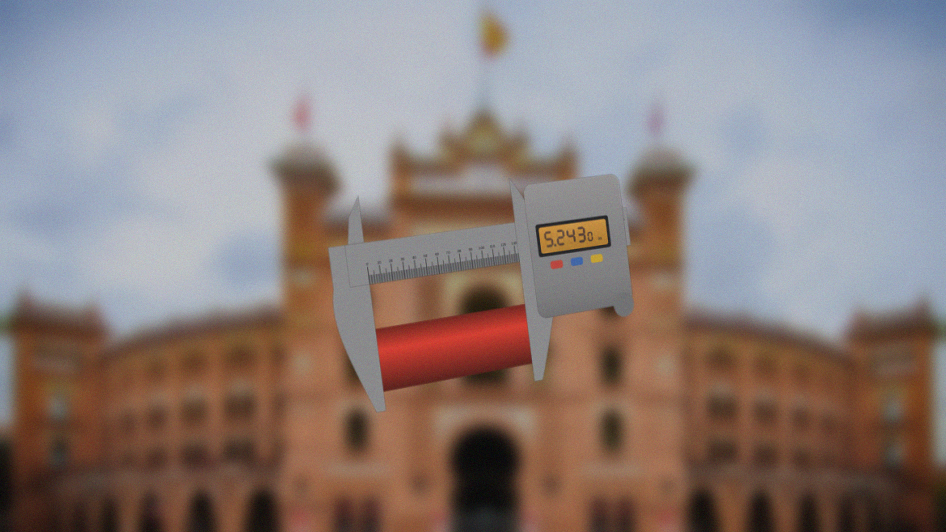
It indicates 5.2430 in
